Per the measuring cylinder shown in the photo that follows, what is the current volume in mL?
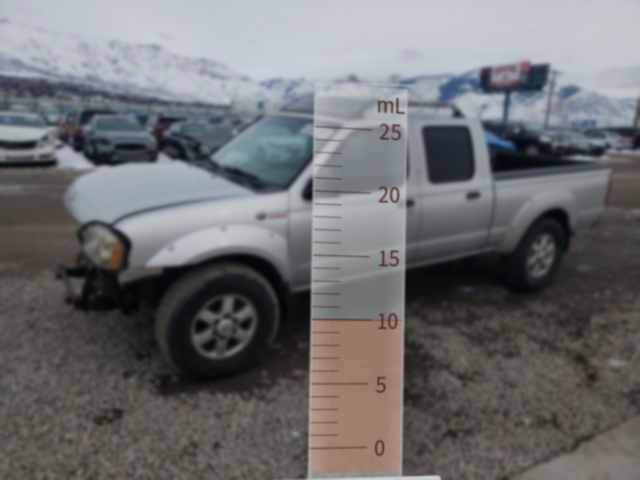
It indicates 10 mL
